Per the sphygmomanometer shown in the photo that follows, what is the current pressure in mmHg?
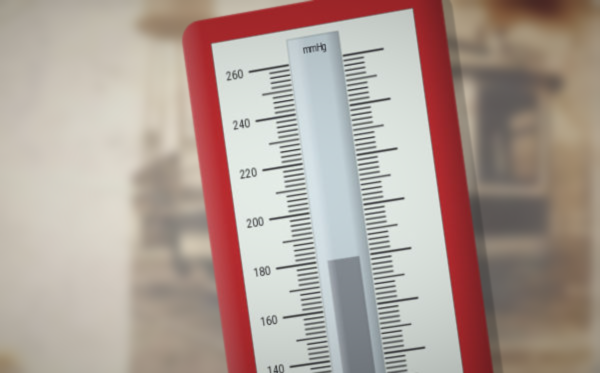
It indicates 180 mmHg
